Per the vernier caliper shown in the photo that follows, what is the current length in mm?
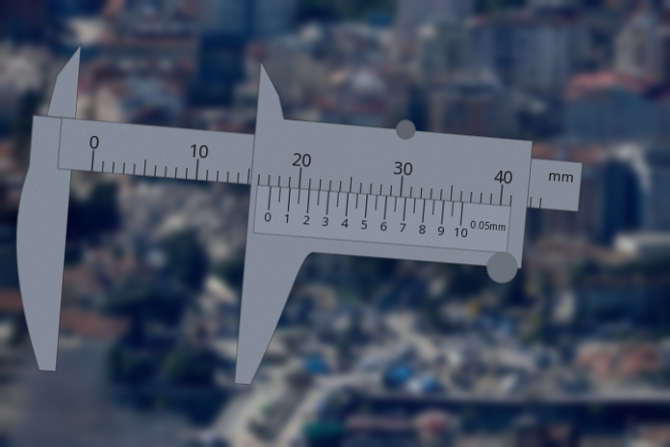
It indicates 17.2 mm
